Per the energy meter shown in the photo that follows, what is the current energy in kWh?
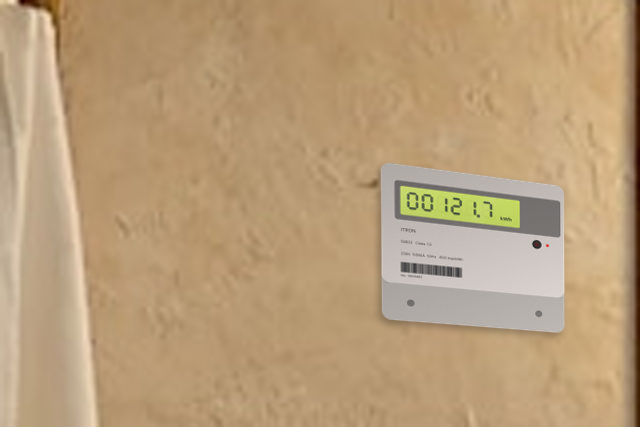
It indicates 121.7 kWh
